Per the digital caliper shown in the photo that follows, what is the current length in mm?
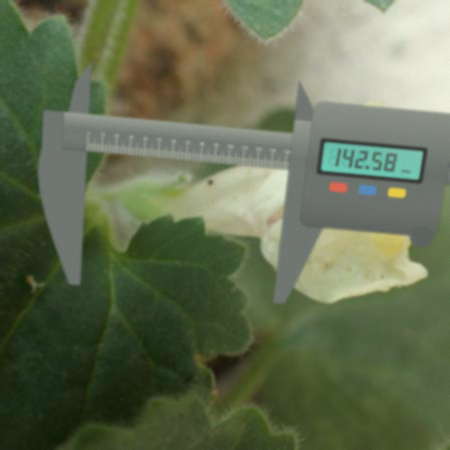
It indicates 142.58 mm
